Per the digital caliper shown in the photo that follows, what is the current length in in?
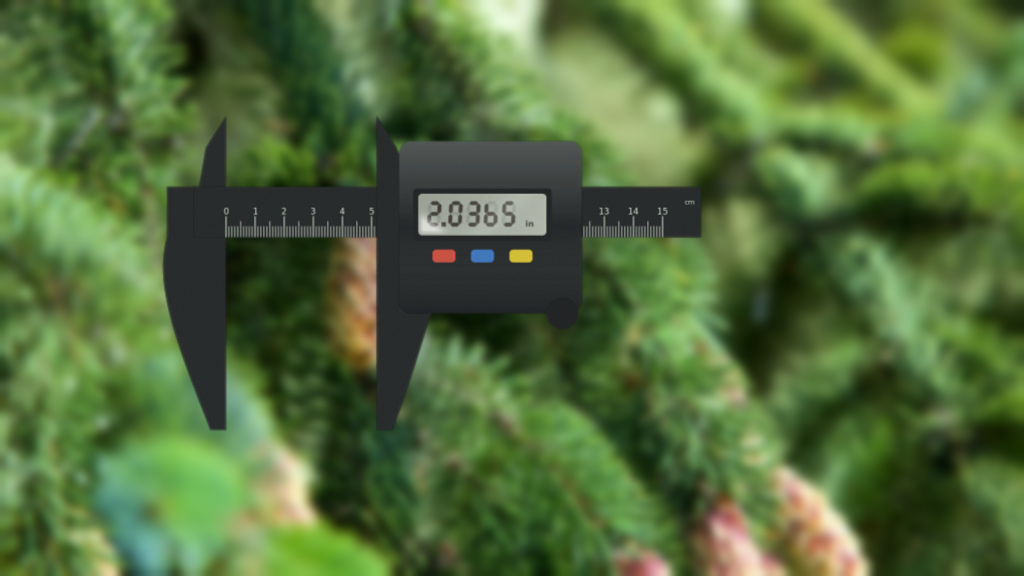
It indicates 2.0365 in
